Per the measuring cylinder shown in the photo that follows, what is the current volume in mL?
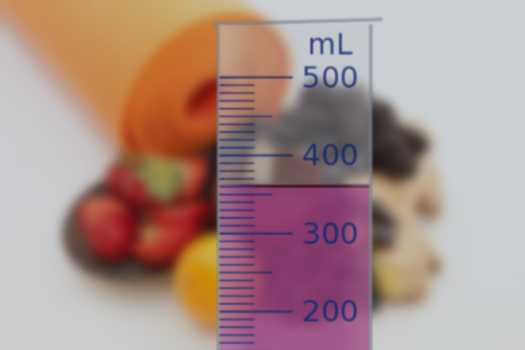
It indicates 360 mL
